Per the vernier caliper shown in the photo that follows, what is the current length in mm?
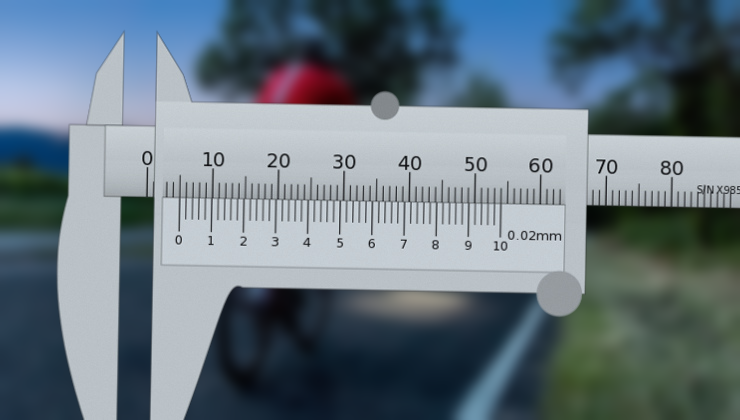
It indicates 5.0 mm
